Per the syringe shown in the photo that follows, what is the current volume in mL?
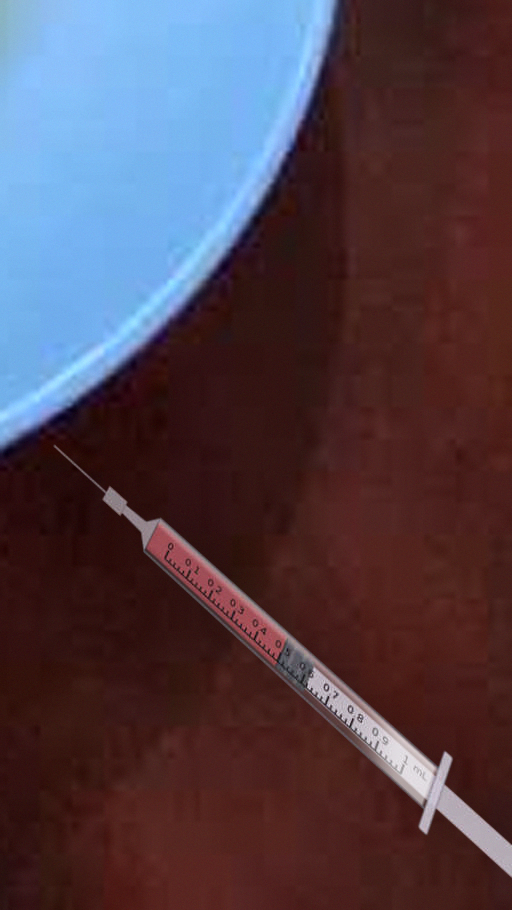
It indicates 0.5 mL
